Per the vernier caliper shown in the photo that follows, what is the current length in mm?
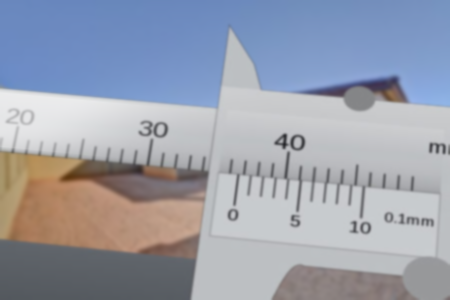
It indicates 36.6 mm
